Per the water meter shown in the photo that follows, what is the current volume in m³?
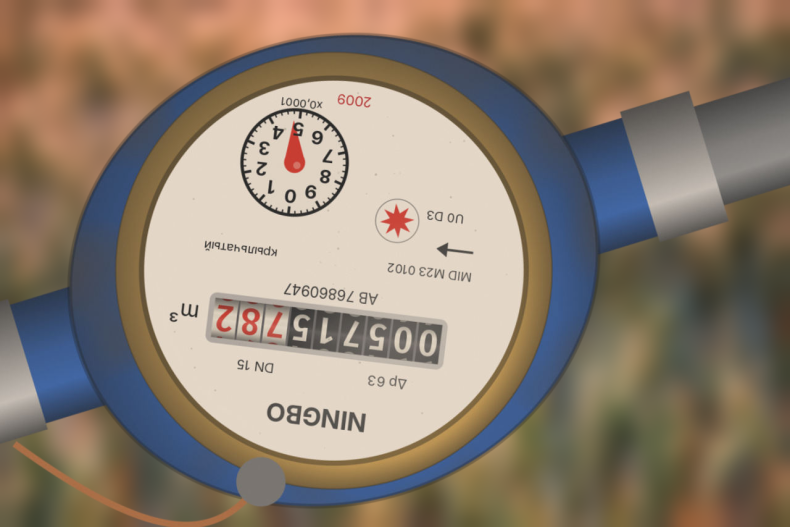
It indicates 5715.7824 m³
